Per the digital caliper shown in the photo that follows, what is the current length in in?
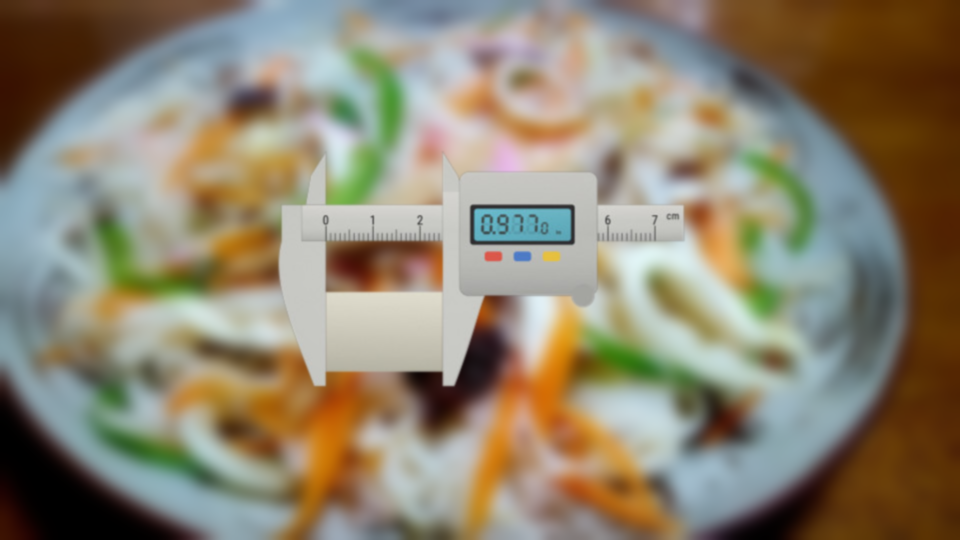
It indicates 0.9770 in
